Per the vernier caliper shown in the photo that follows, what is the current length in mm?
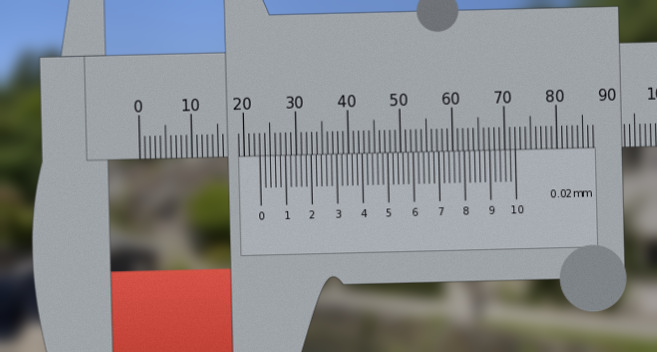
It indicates 23.0 mm
